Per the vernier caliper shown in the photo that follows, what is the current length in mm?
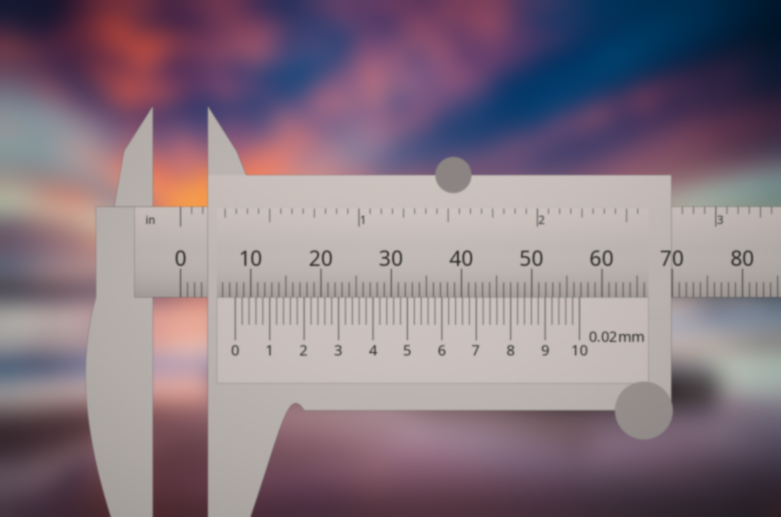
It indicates 7.8 mm
